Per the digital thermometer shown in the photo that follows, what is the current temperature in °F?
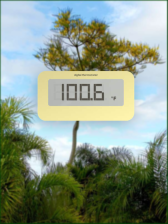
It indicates 100.6 °F
